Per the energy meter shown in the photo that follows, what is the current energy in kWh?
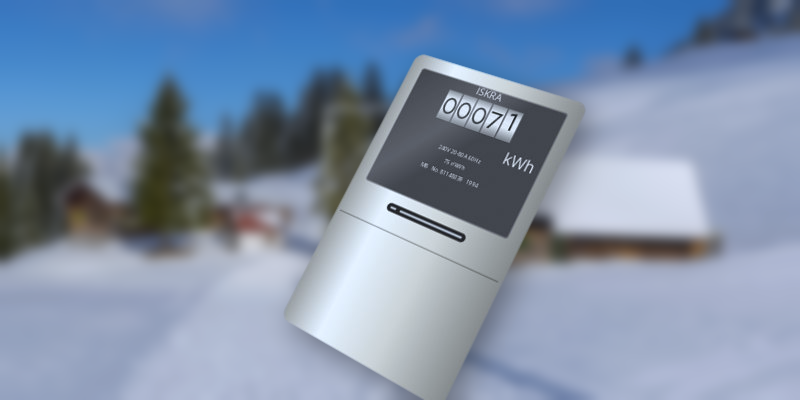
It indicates 71 kWh
